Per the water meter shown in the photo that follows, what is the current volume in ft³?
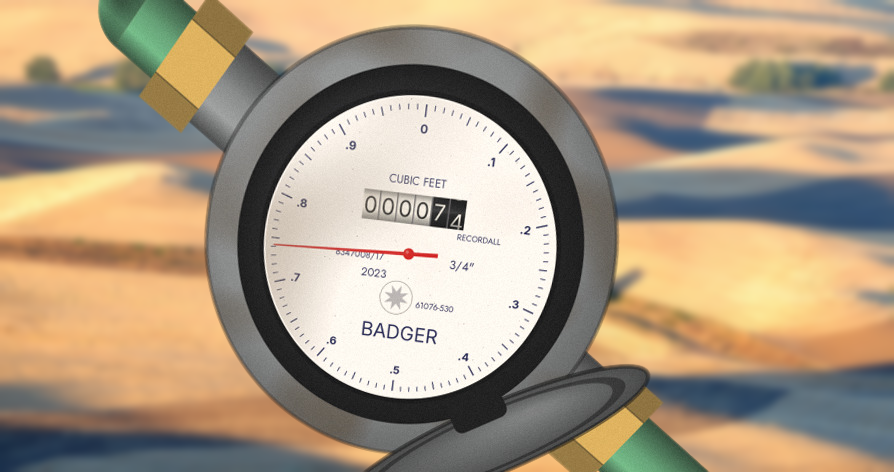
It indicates 73.74 ft³
